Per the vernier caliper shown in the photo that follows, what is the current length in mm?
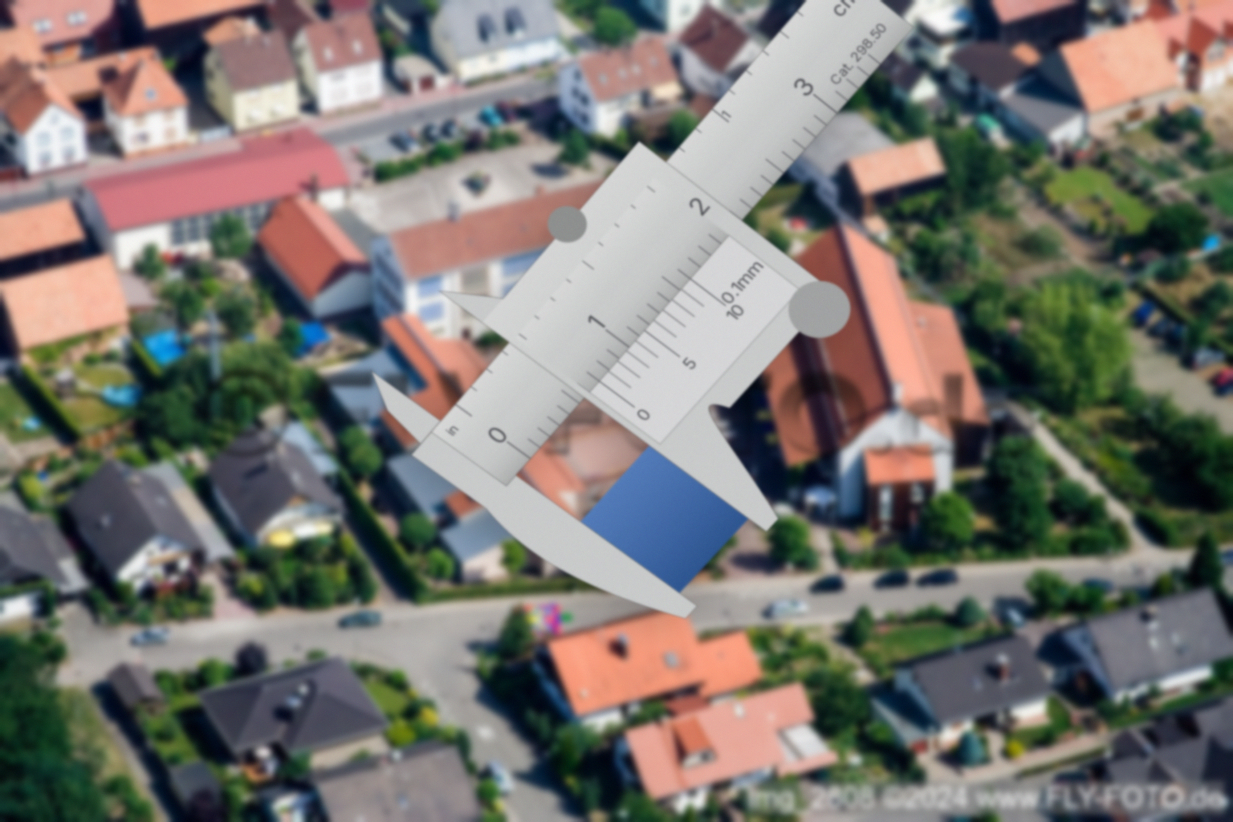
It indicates 7.0 mm
